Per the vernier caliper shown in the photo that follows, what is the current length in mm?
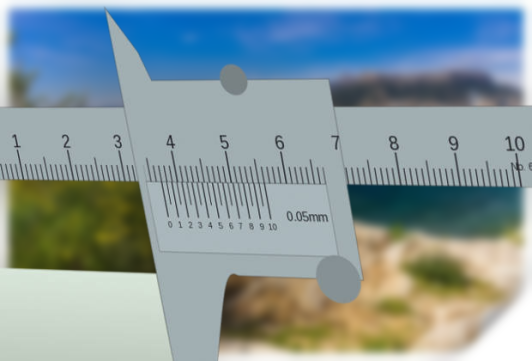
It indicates 37.0 mm
